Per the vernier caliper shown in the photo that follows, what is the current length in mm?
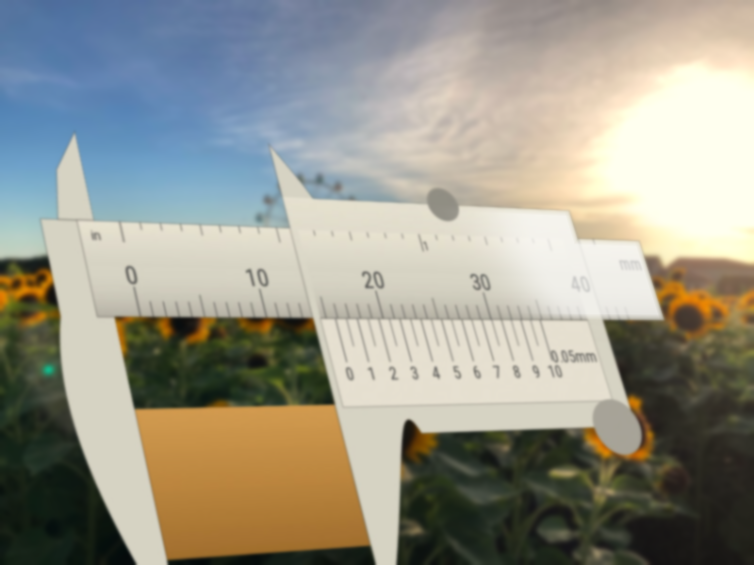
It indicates 15.8 mm
